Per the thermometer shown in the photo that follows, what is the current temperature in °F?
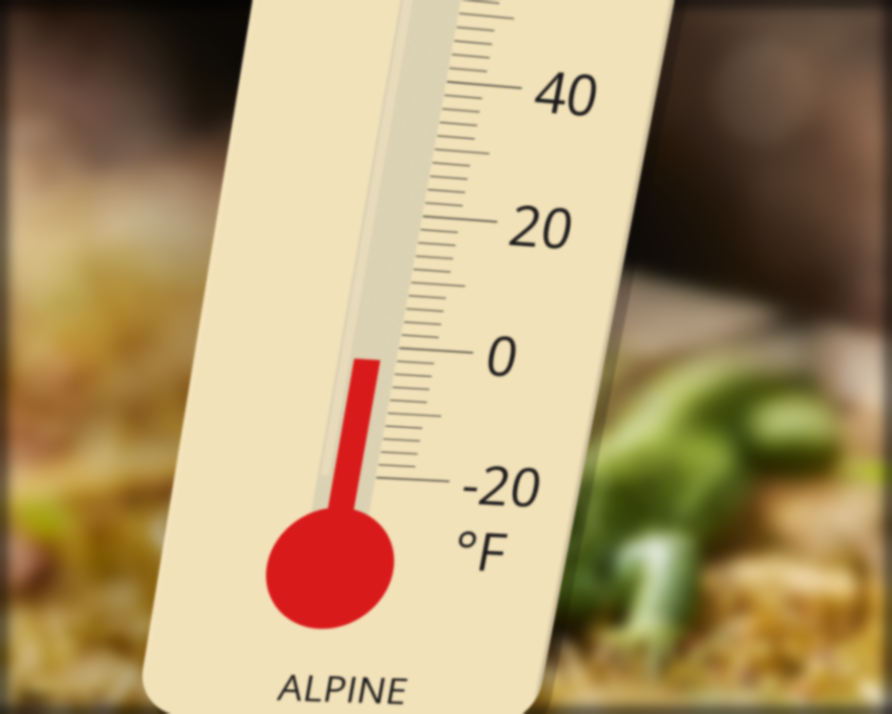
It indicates -2 °F
